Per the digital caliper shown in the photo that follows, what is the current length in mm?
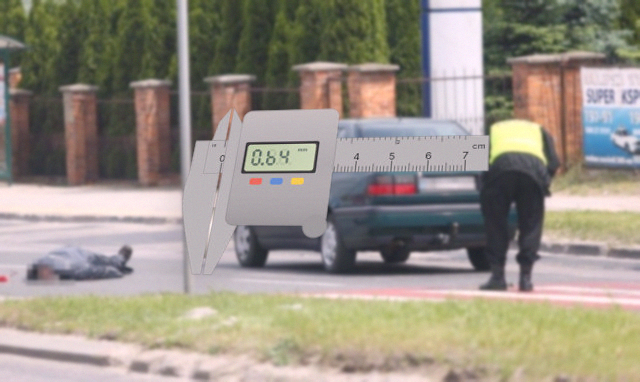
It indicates 0.64 mm
